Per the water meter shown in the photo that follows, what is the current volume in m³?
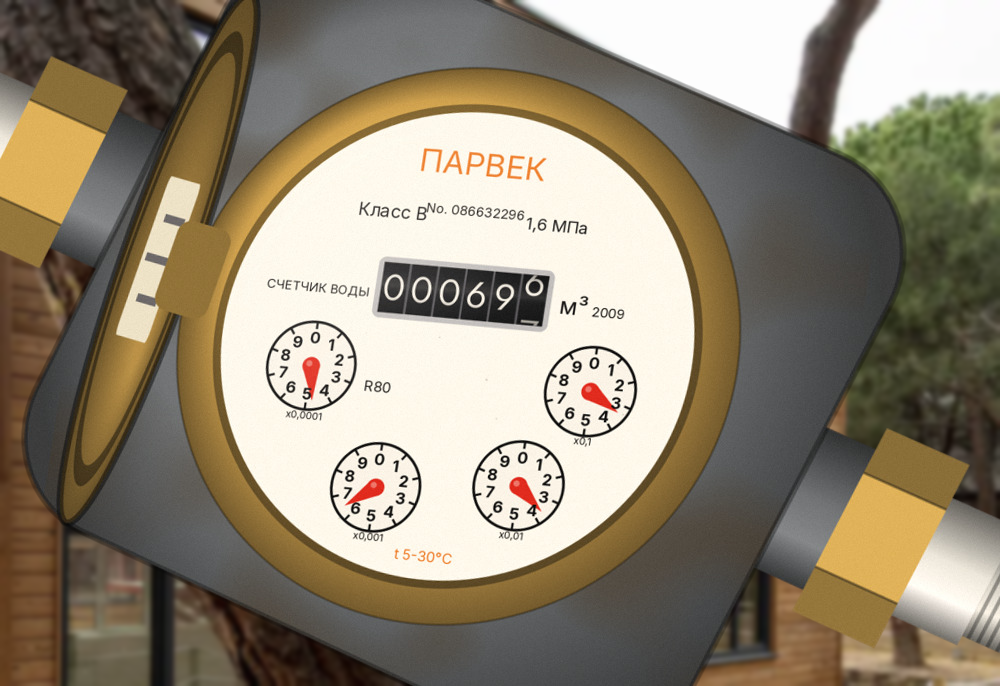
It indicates 696.3364 m³
